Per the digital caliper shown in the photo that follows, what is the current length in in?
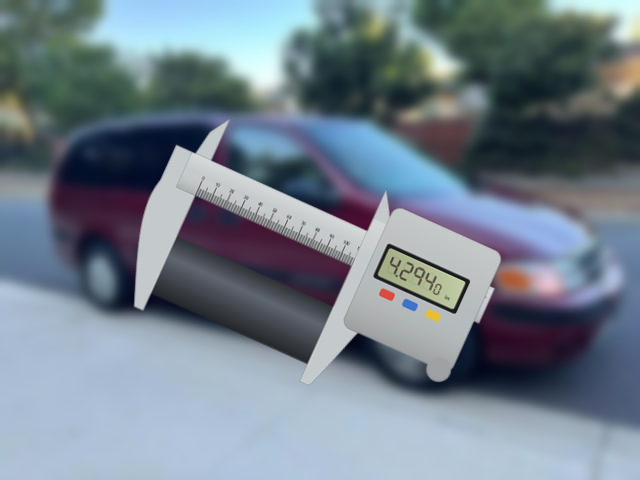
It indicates 4.2940 in
